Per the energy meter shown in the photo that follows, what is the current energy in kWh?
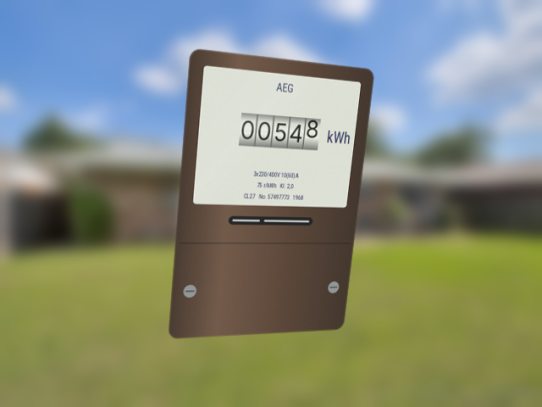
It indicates 548 kWh
